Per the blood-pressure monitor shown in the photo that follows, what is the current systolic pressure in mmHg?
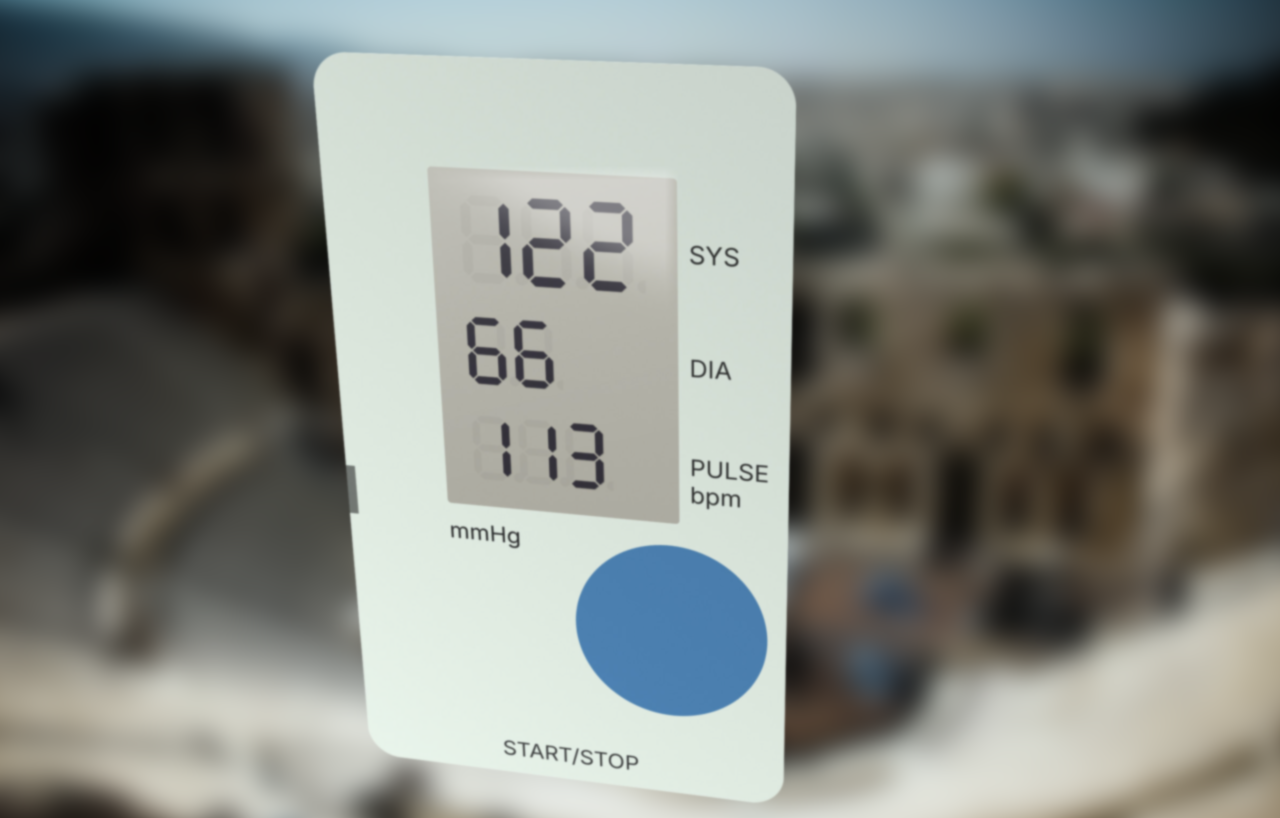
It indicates 122 mmHg
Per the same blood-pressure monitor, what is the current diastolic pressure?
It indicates 66 mmHg
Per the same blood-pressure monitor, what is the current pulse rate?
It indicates 113 bpm
